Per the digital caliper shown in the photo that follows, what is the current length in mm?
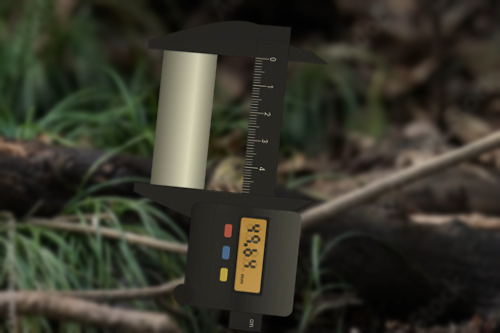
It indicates 49.64 mm
